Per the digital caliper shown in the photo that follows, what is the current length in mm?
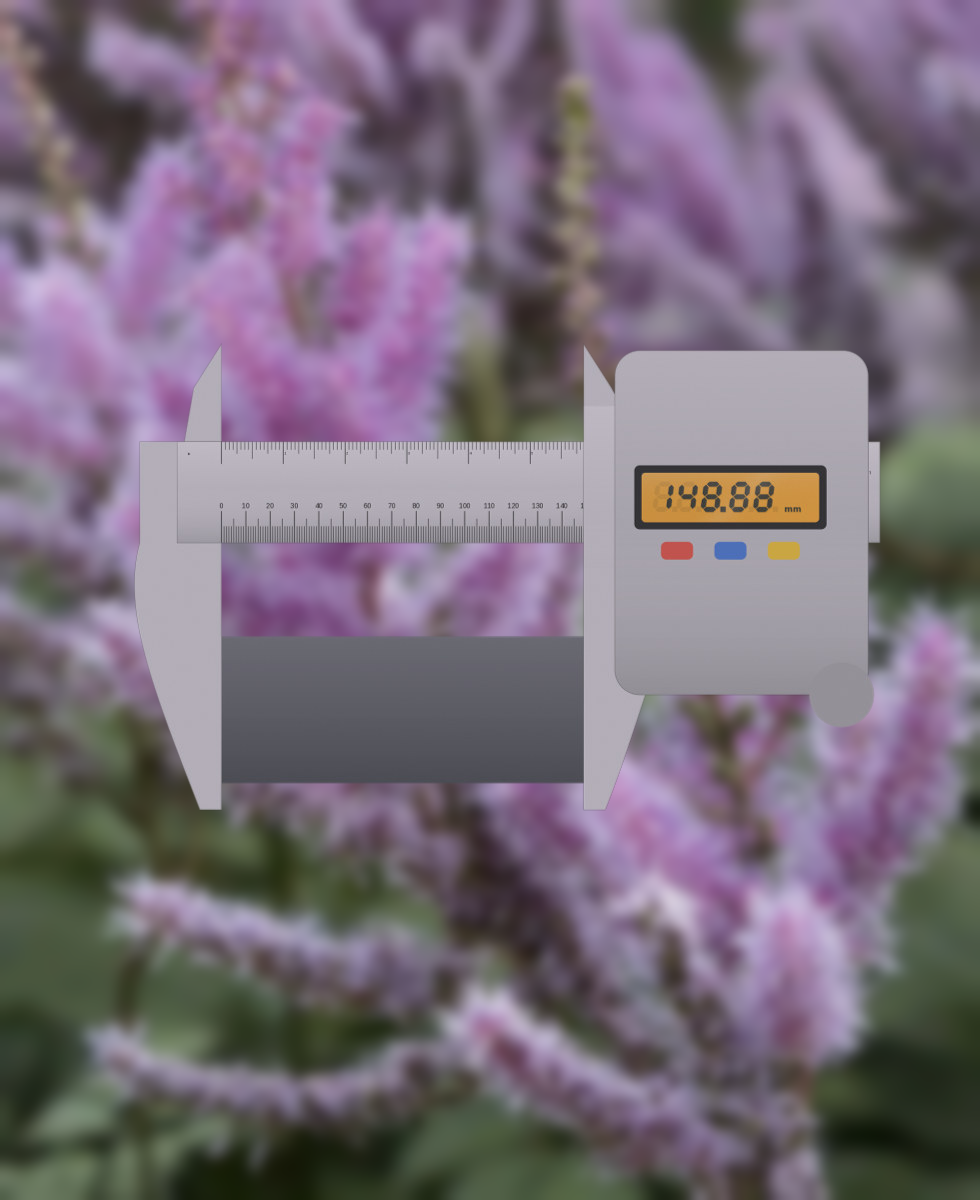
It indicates 148.88 mm
